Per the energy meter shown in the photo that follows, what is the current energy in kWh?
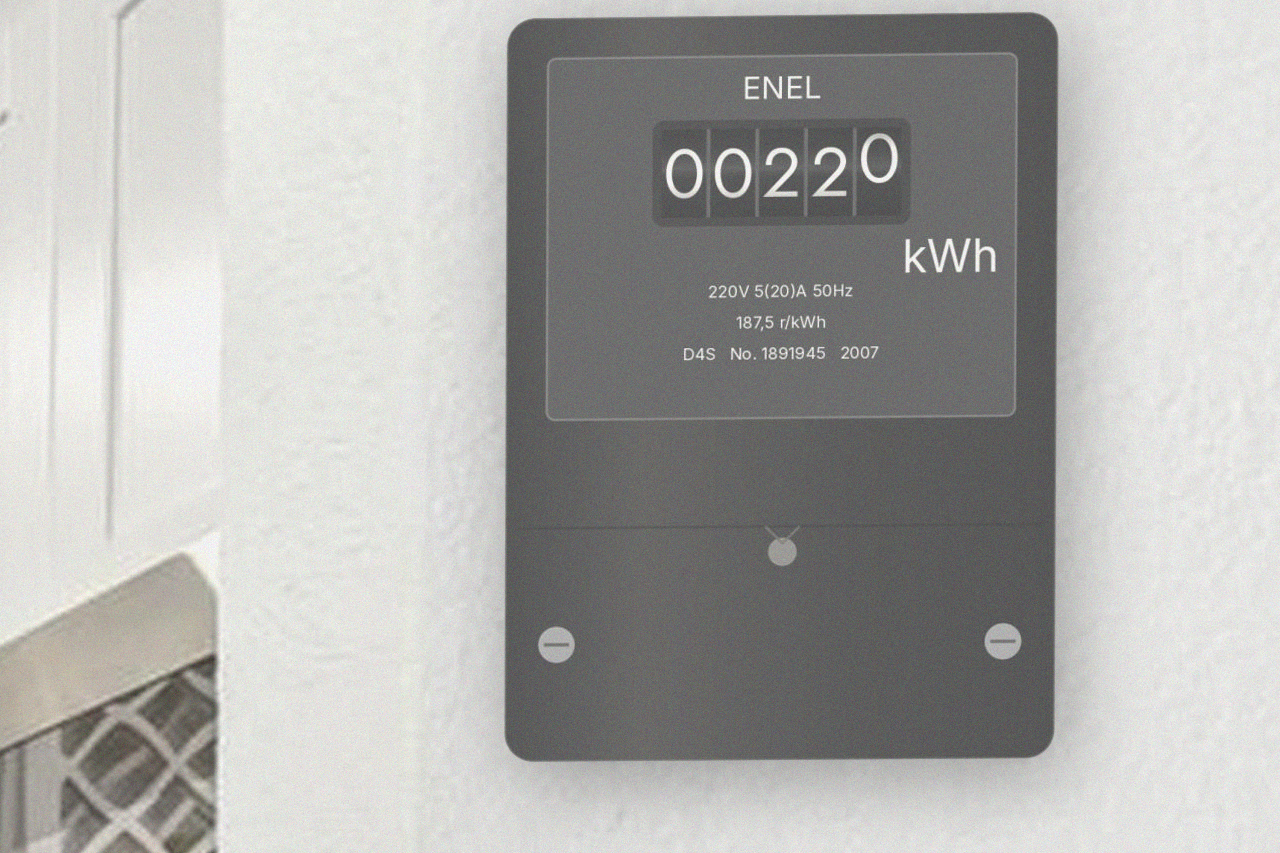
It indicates 220 kWh
